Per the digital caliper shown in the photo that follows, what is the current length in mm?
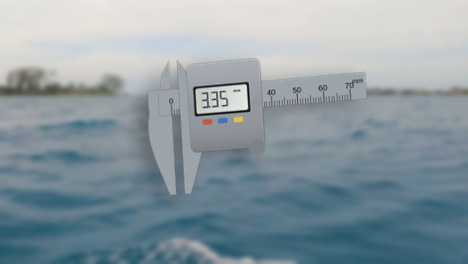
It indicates 3.35 mm
